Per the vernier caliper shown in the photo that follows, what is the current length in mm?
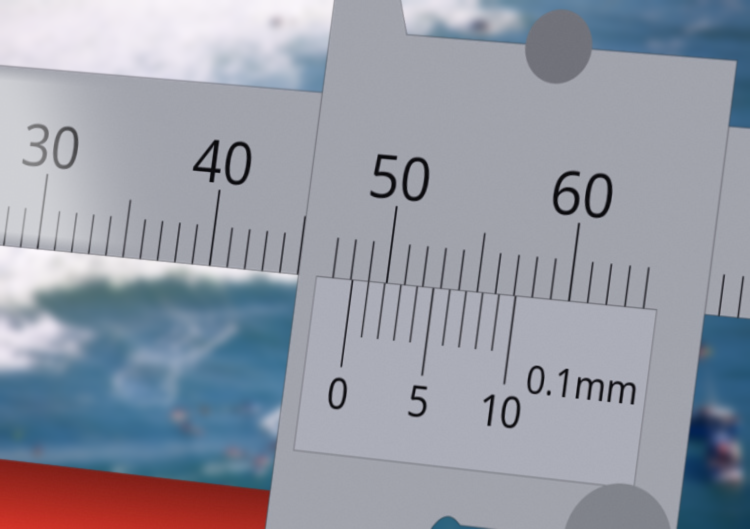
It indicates 48.1 mm
